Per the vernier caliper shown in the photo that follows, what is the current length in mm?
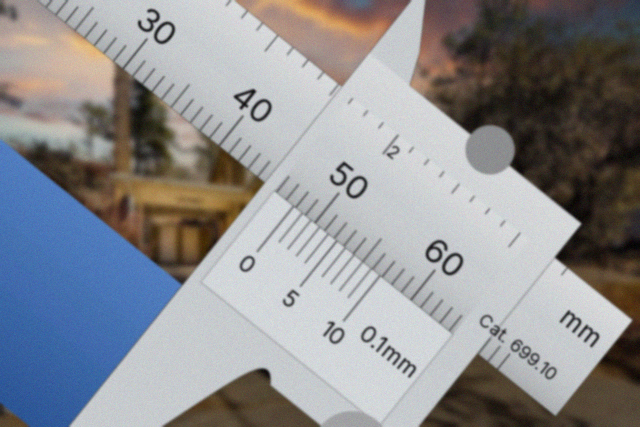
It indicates 47.8 mm
